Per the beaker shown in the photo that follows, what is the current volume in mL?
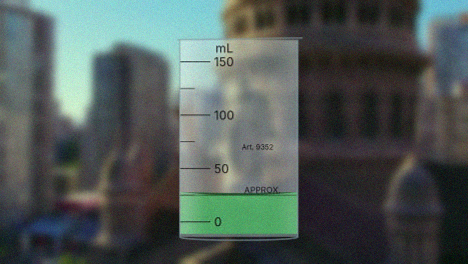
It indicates 25 mL
